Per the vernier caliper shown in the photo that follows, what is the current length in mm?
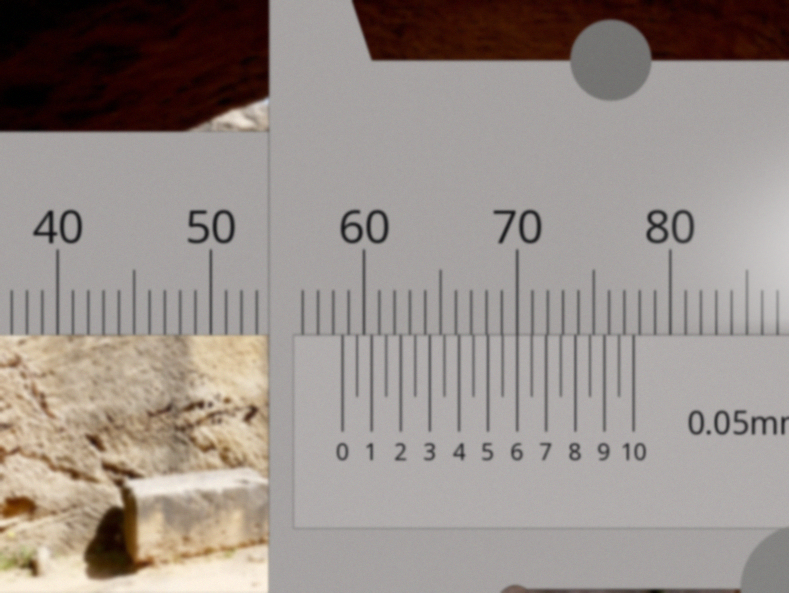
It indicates 58.6 mm
